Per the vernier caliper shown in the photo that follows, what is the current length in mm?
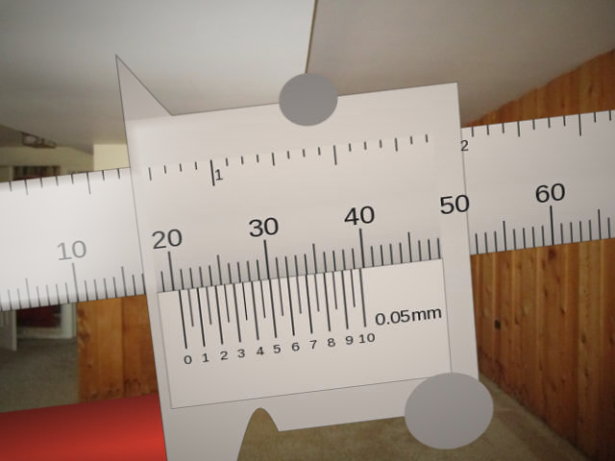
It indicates 20.6 mm
